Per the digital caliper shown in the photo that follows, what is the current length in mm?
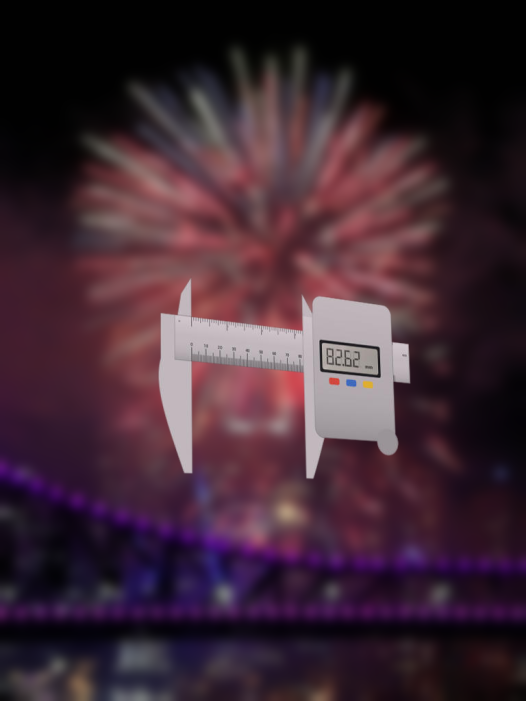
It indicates 82.62 mm
